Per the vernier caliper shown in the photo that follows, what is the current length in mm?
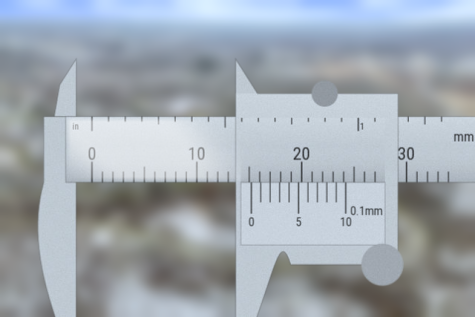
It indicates 15.2 mm
